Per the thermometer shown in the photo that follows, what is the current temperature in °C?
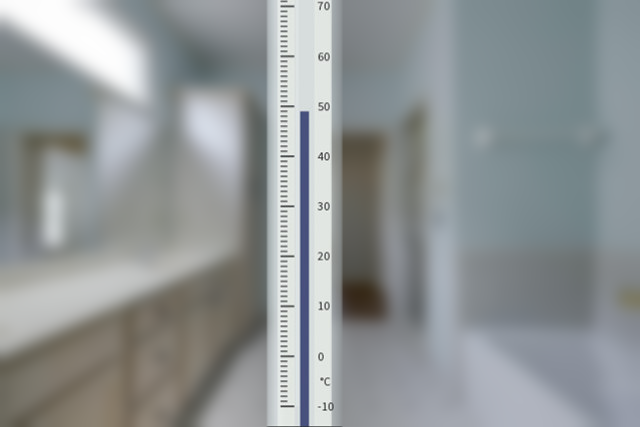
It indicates 49 °C
